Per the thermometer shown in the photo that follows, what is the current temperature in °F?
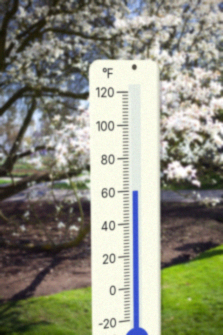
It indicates 60 °F
